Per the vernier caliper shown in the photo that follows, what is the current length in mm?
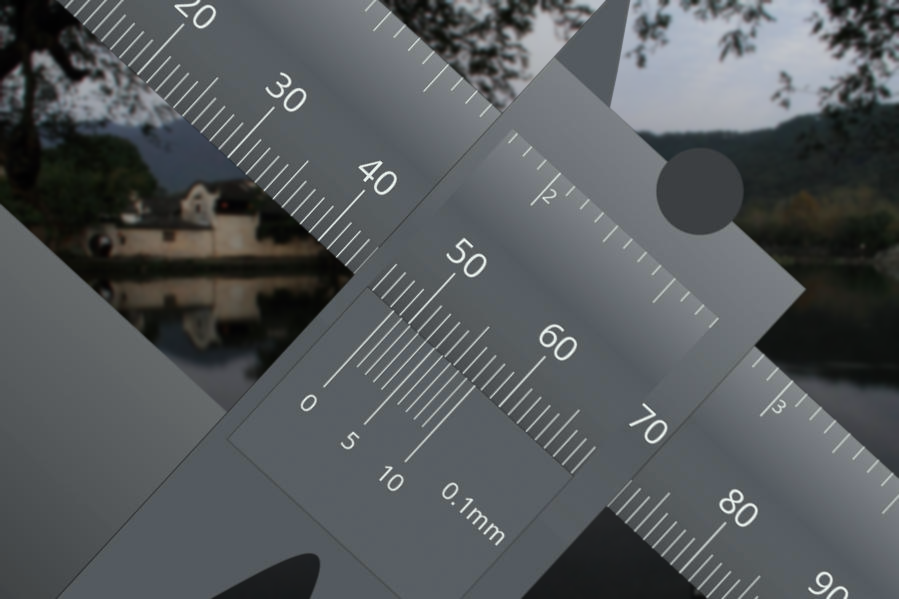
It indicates 48.4 mm
